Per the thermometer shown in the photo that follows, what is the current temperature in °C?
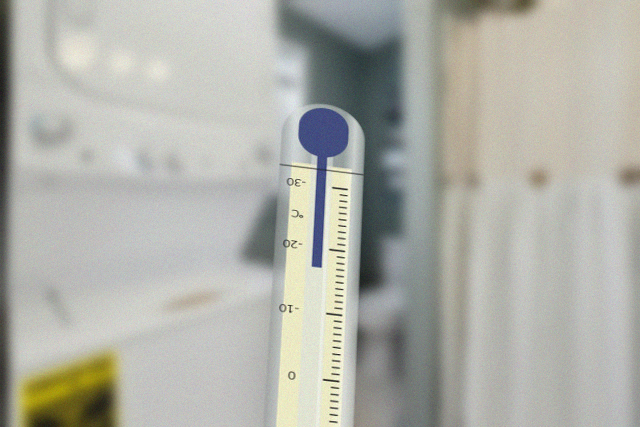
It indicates -17 °C
